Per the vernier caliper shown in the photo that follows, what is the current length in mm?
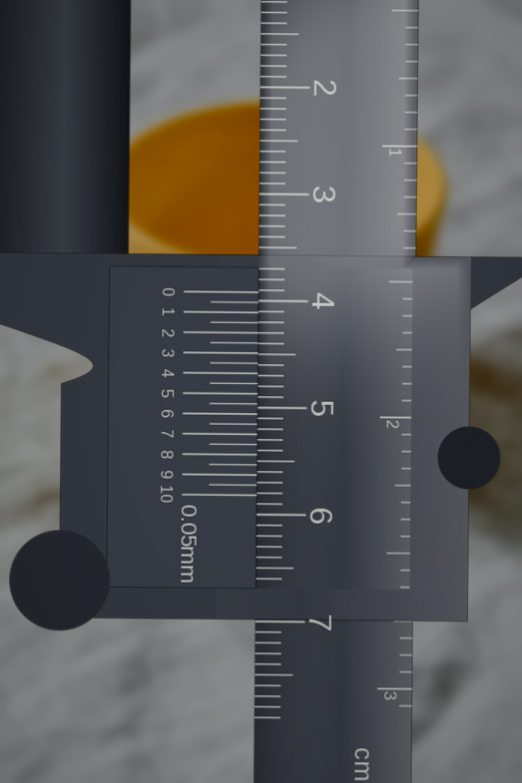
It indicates 39.2 mm
